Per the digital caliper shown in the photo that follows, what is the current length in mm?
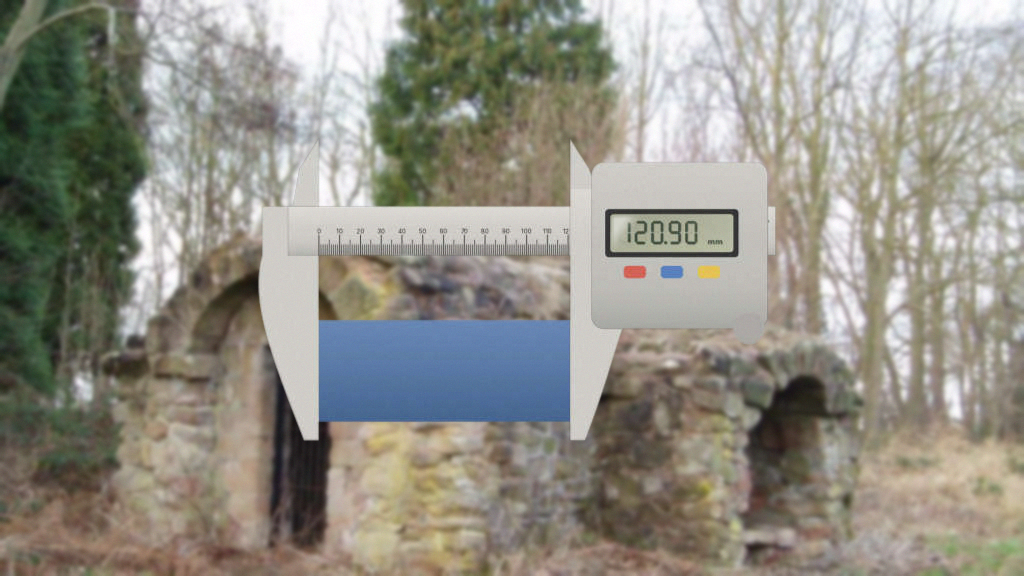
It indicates 120.90 mm
